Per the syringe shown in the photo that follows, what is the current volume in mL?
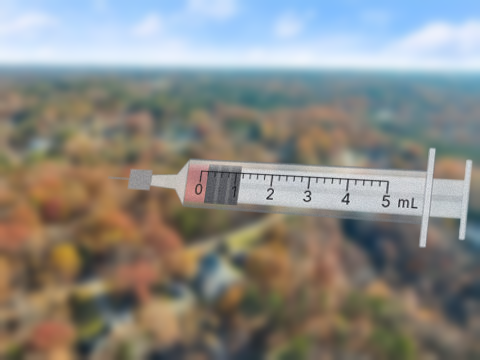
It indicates 0.2 mL
